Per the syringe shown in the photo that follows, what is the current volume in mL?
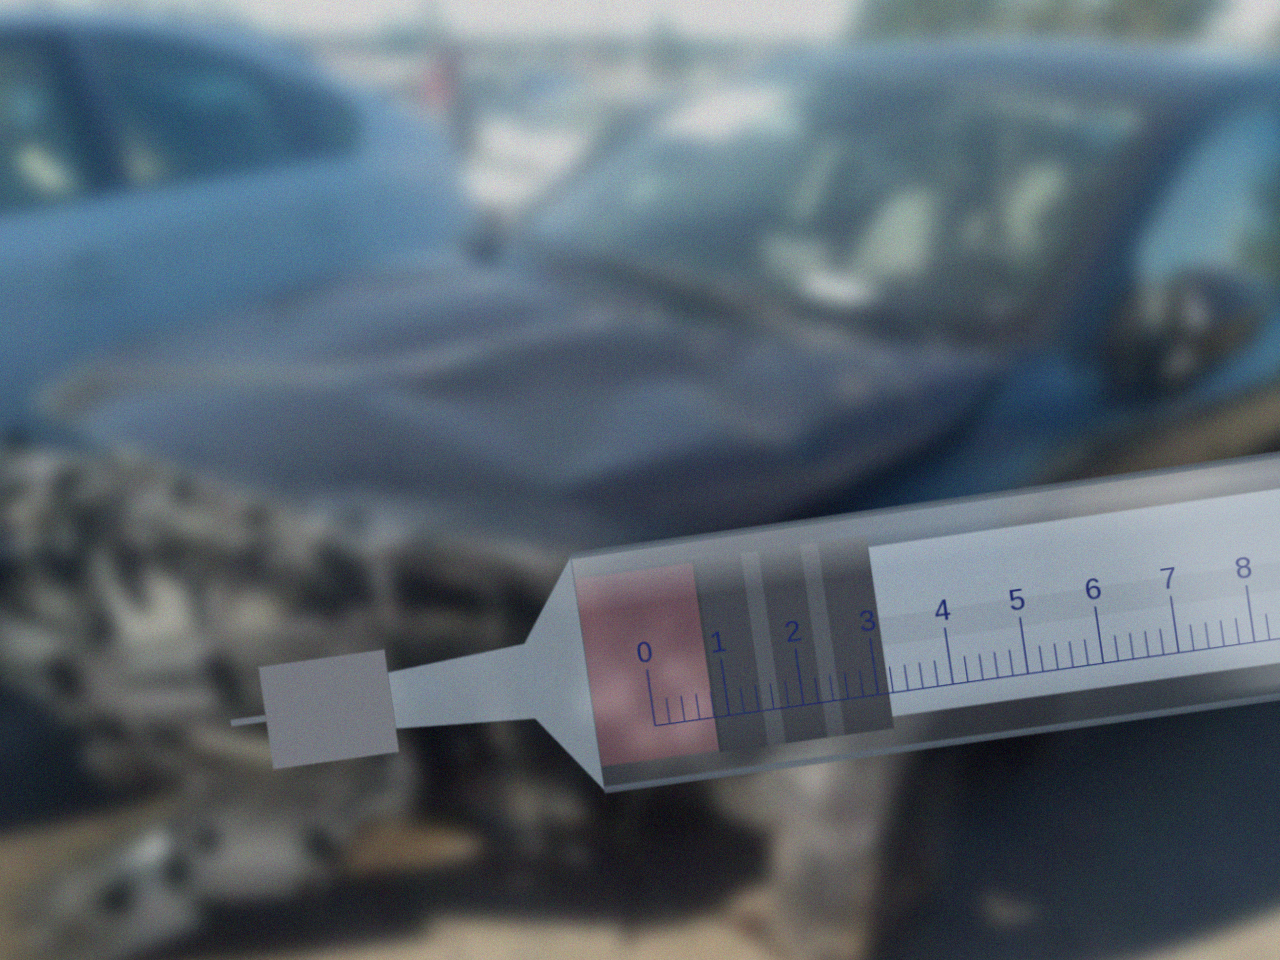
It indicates 0.8 mL
